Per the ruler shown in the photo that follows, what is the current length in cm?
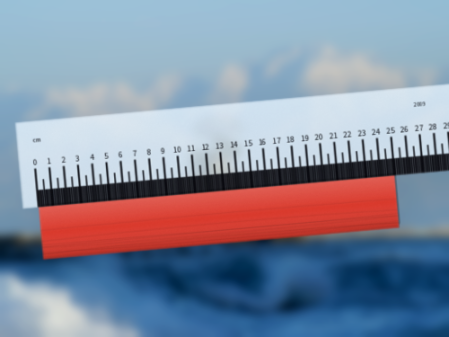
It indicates 25 cm
